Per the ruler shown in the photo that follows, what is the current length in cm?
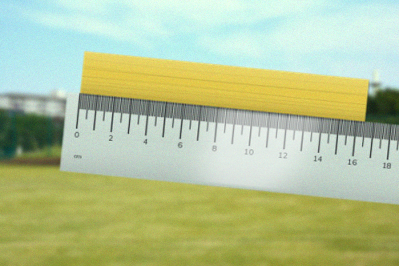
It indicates 16.5 cm
